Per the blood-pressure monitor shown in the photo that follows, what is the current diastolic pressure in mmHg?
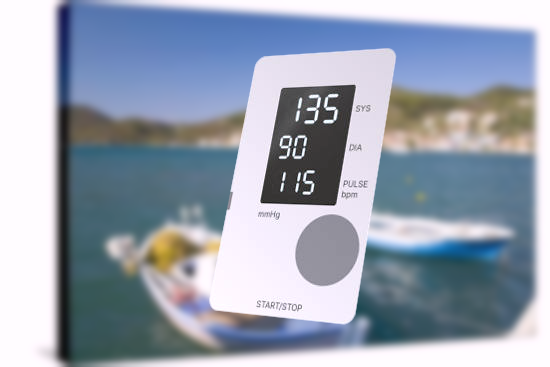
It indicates 90 mmHg
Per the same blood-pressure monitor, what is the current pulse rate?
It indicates 115 bpm
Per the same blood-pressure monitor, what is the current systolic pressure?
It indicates 135 mmHg
